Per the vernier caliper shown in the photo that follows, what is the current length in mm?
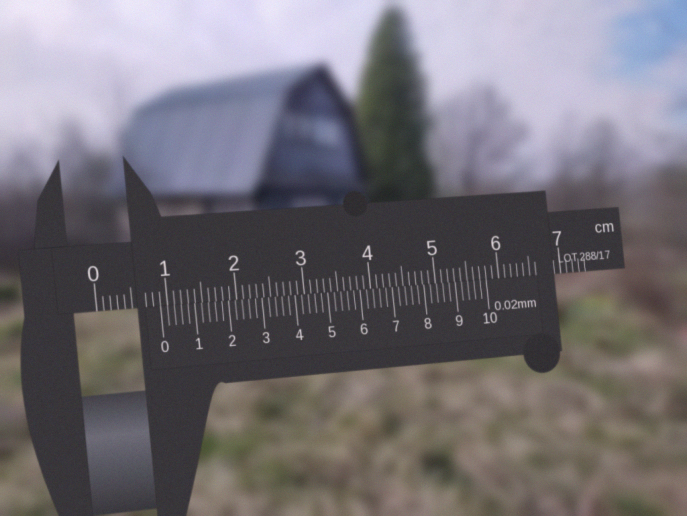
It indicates 9.0 mm
